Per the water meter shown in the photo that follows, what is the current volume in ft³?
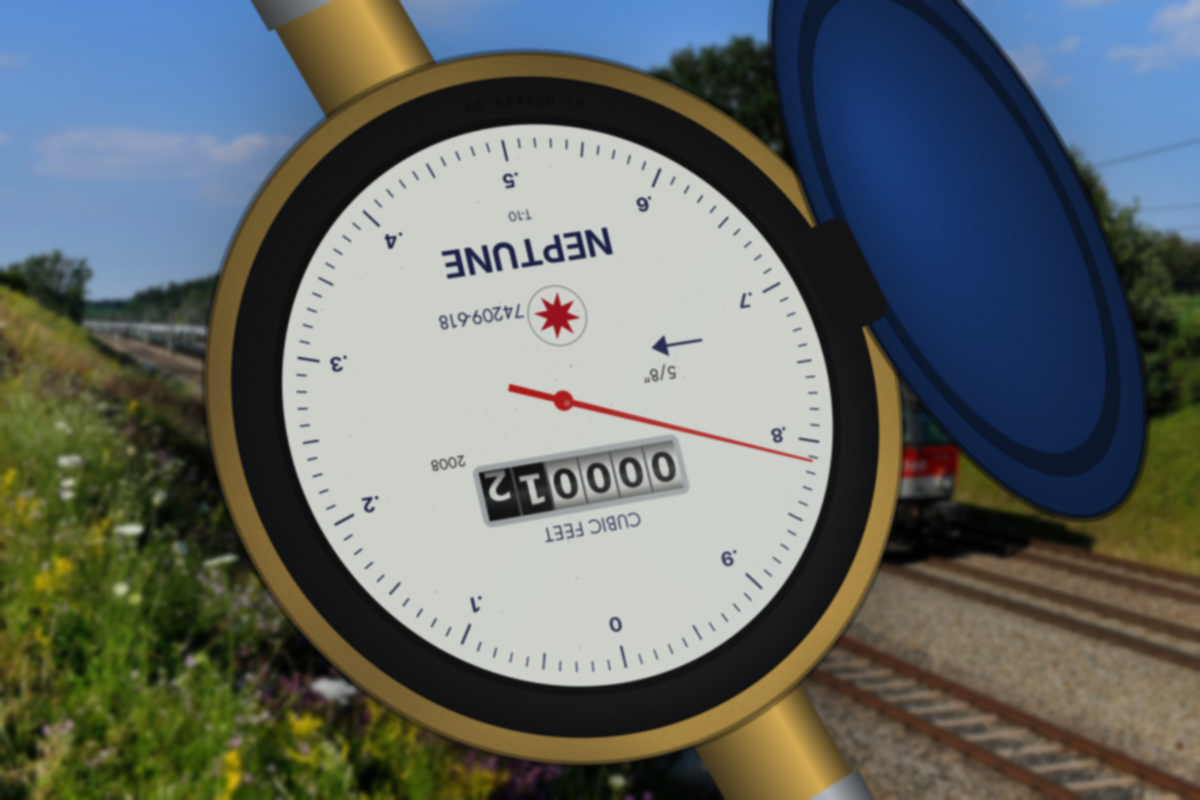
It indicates 11.81 ft³
